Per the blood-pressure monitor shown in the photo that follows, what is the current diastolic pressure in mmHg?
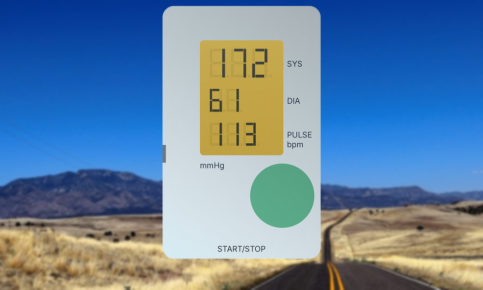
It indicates 61 mmHg
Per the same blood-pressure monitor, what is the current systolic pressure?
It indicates 172 mmHg
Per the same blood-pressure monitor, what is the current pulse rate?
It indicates 113 bpm
